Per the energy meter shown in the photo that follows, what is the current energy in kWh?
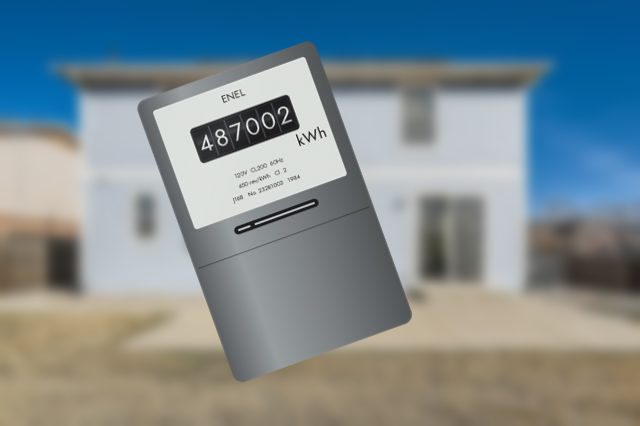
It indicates 487002 kWh
